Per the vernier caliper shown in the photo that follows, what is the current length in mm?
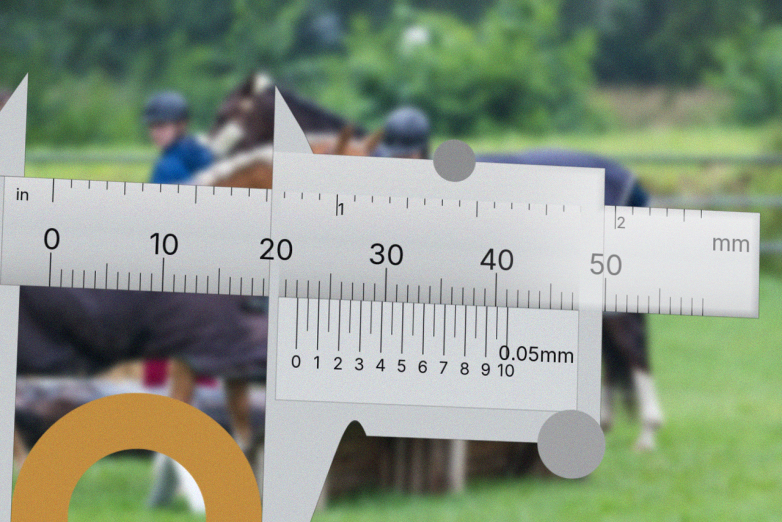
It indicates 22.1 mm
